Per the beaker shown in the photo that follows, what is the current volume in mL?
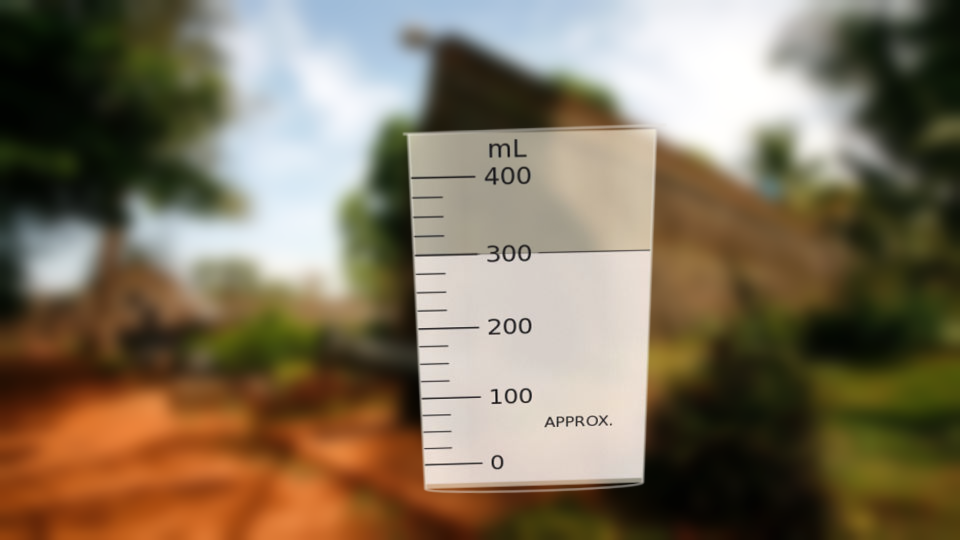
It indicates 300 mL
